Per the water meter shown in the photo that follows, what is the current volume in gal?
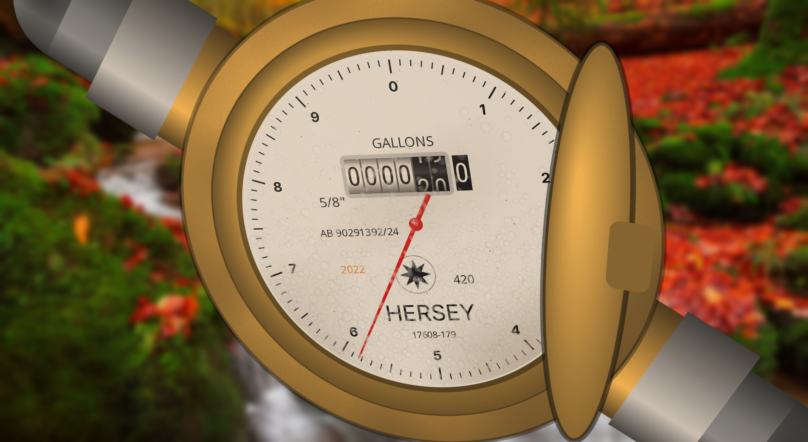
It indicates 195.8 gal
